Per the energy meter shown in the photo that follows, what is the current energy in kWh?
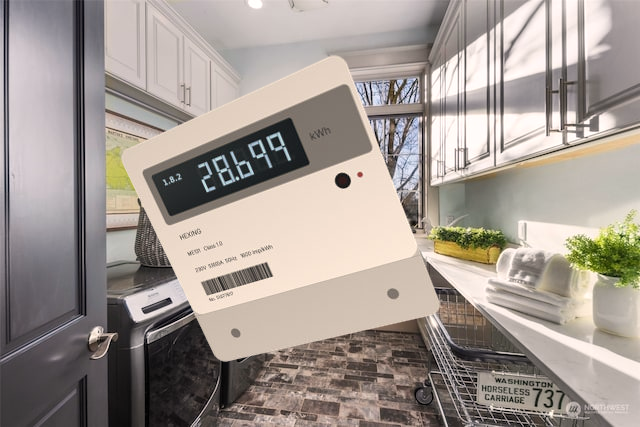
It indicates 28.699 kWh
